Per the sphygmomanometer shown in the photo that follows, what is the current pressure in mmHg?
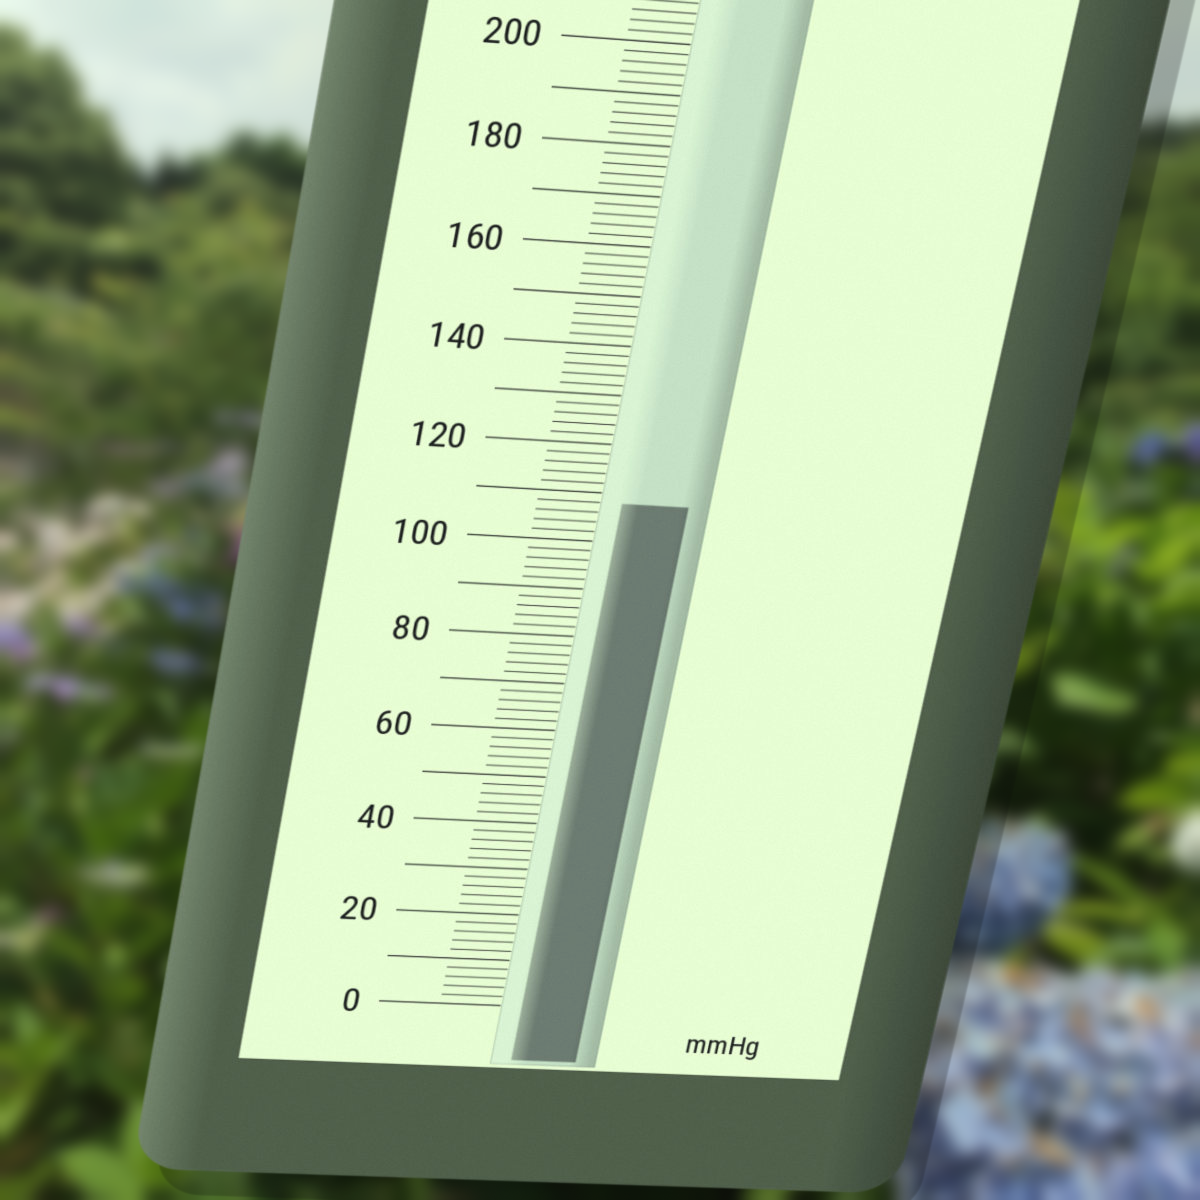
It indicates 108 mmHg
